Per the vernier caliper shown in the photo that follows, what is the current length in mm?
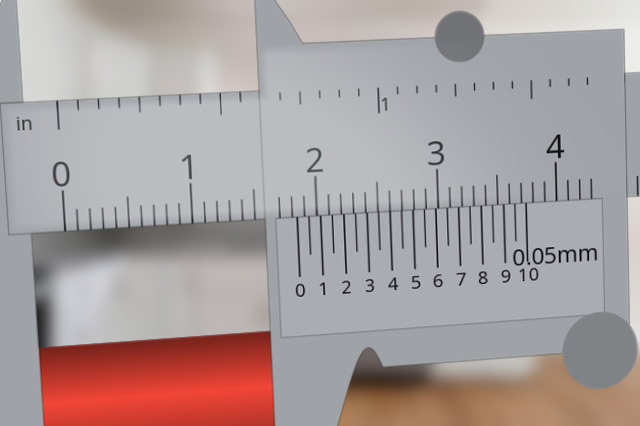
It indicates 18.4 mm
